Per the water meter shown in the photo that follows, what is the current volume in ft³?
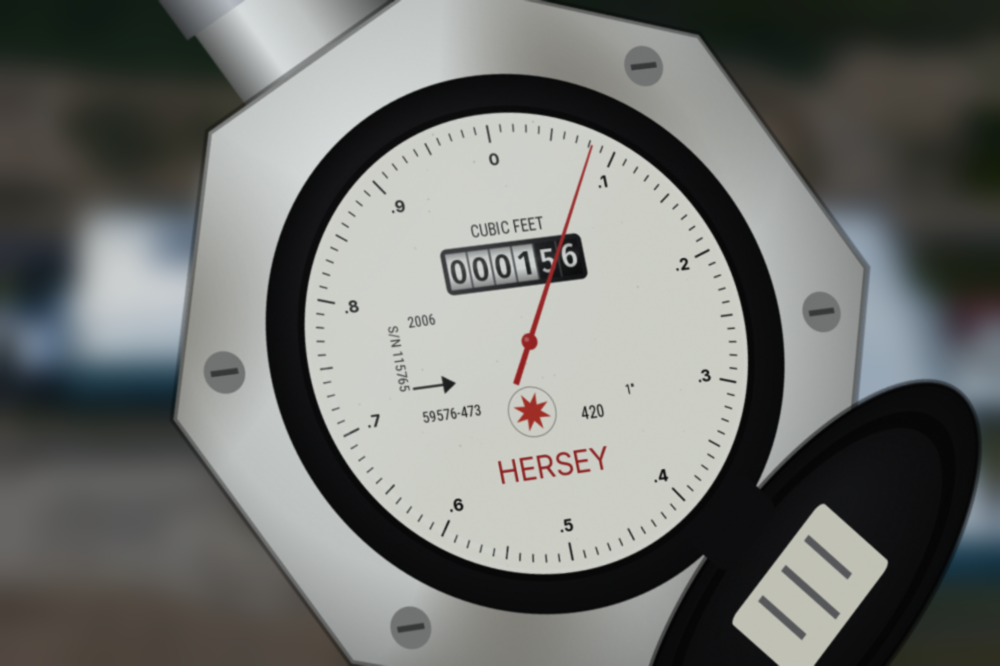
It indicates 156.08 ft³
